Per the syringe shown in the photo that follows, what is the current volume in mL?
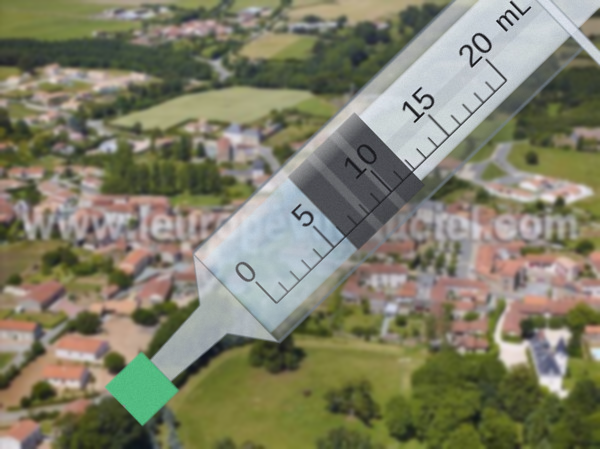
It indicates 6 mL
